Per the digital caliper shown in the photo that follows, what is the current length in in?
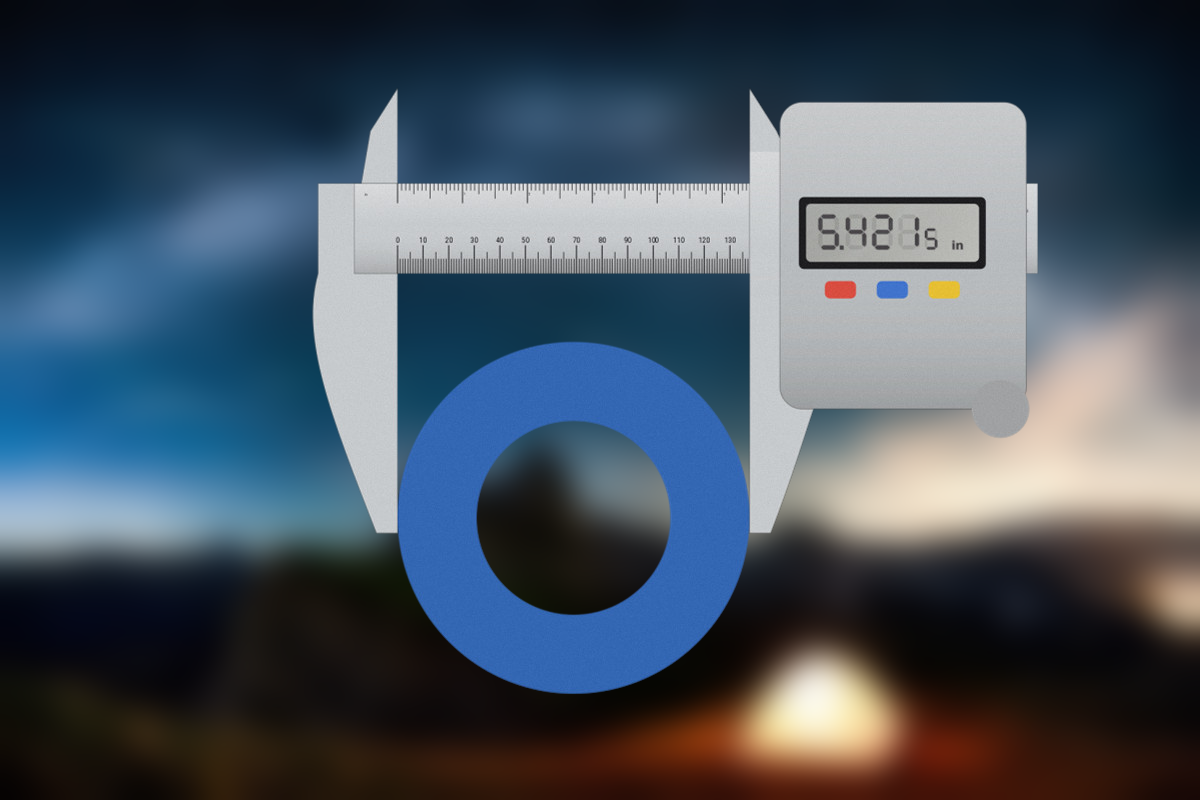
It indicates 5.4215 in
